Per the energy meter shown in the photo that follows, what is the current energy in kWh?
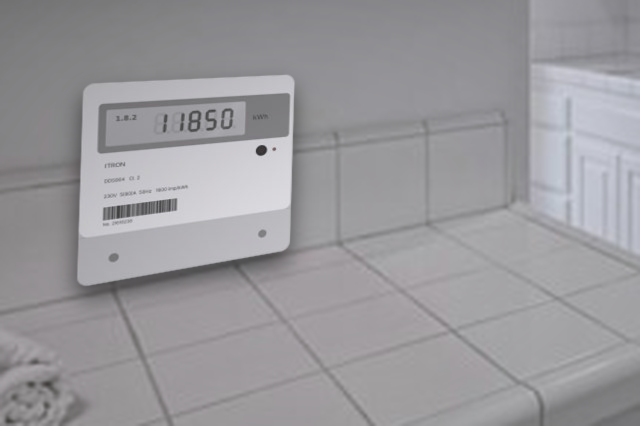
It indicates 11850 kWh
